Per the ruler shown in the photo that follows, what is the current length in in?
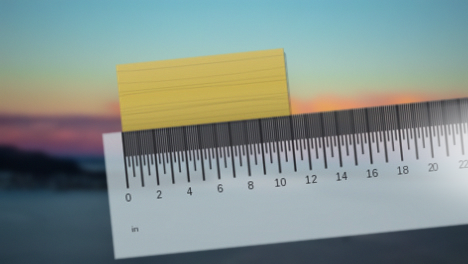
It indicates 11 in
